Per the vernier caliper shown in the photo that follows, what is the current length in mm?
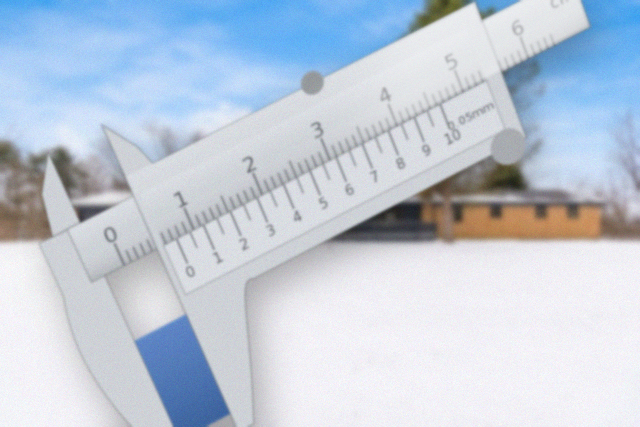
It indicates 7.5 mm
